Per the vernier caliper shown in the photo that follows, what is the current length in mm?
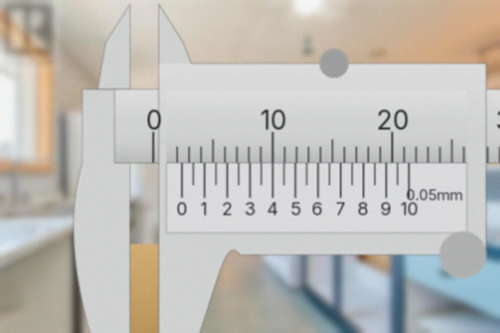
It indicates 2.4 mm
